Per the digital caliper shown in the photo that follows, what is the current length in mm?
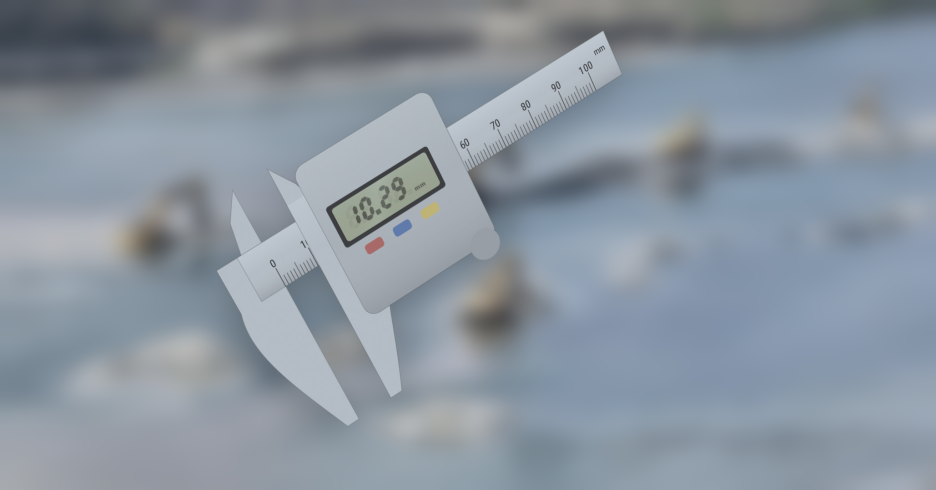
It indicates 10.29 mm
